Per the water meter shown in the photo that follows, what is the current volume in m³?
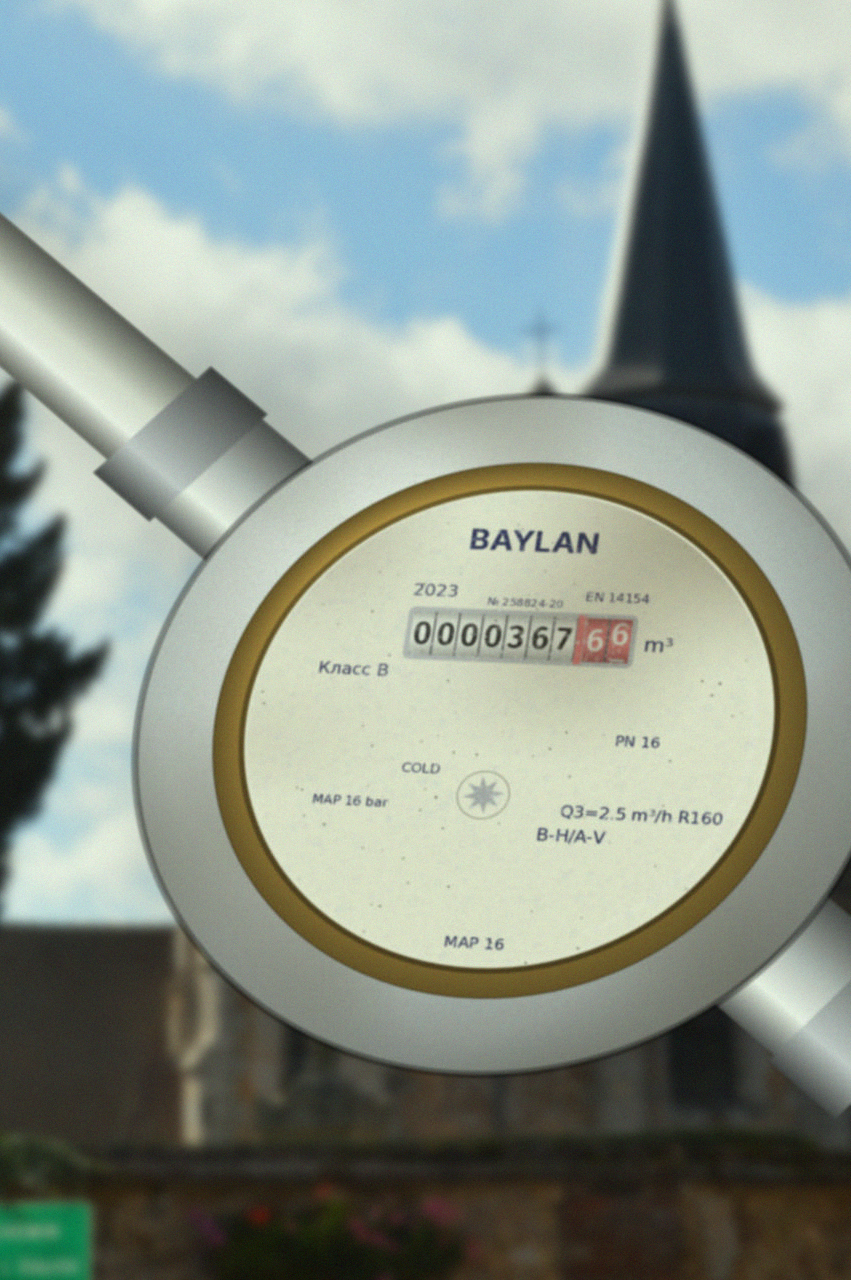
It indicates 367.66 m³
